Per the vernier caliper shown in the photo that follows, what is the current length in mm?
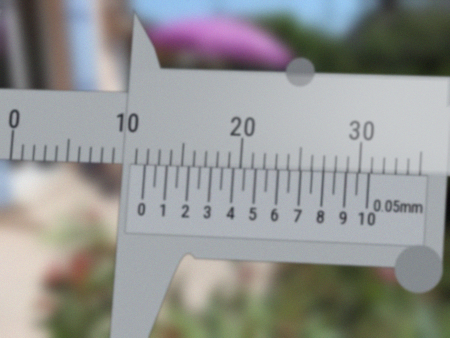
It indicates 11.8 mm
